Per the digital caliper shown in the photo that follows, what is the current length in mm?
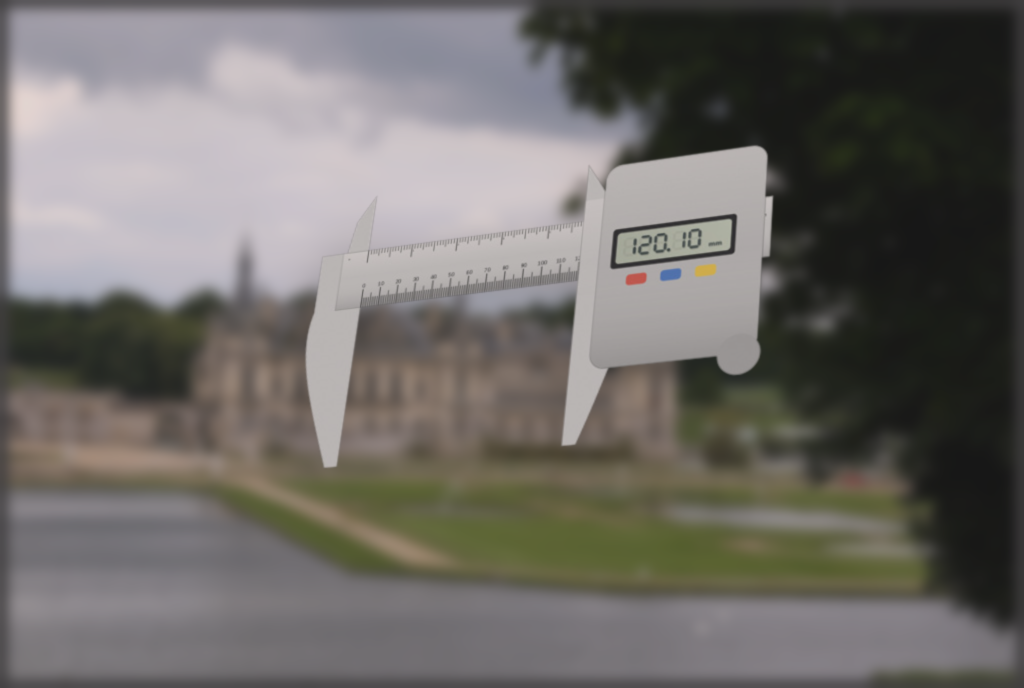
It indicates 120.10 mm
